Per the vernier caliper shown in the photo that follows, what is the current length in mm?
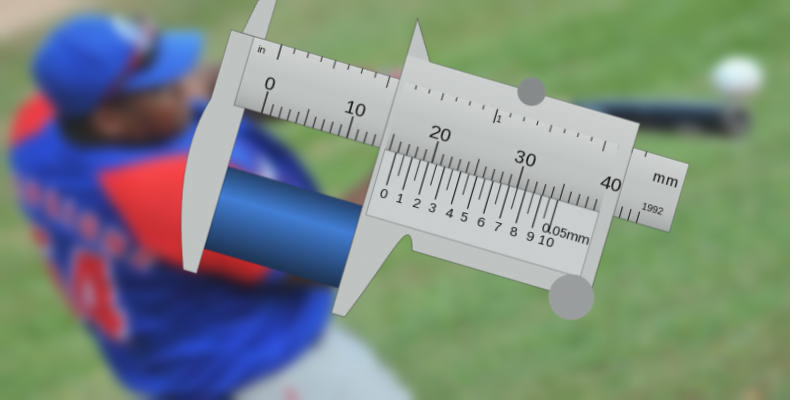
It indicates 15.8 mm
